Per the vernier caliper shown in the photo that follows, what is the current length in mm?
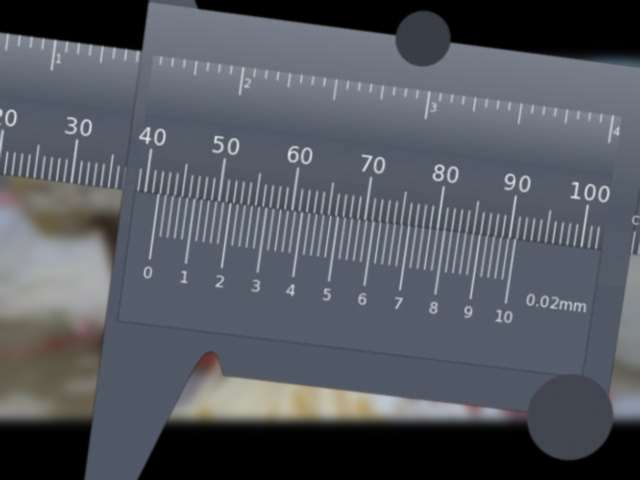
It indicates 41.8 mm
